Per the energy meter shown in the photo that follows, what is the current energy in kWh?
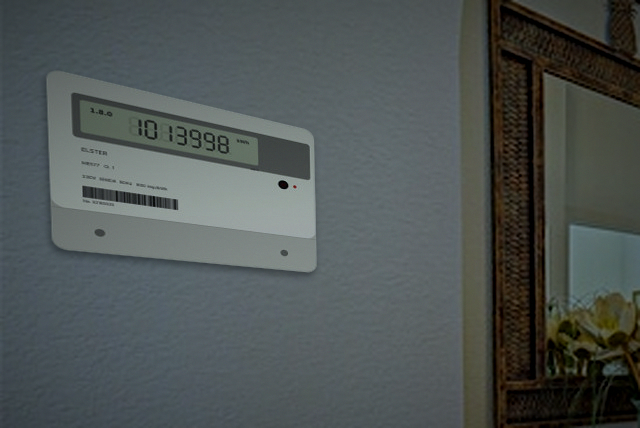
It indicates 1013998 kWh
